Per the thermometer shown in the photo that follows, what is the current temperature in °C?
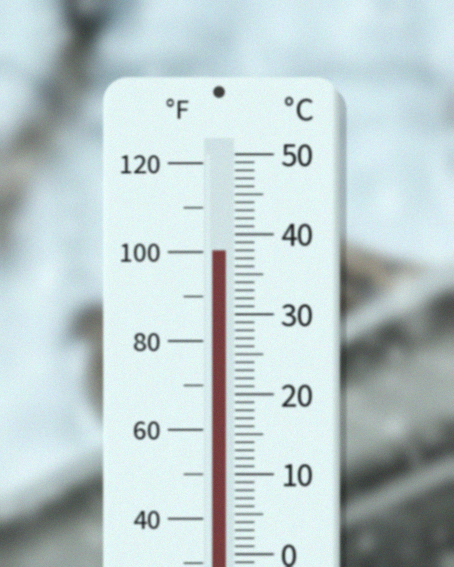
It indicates 38 °C
